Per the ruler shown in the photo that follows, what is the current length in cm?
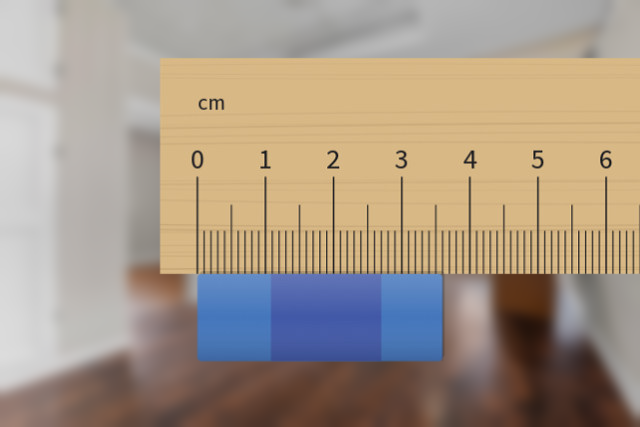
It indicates 3.6 cm
